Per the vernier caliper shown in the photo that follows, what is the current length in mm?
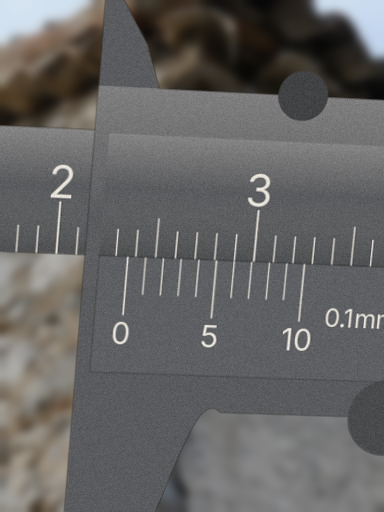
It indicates 23.6 mm
